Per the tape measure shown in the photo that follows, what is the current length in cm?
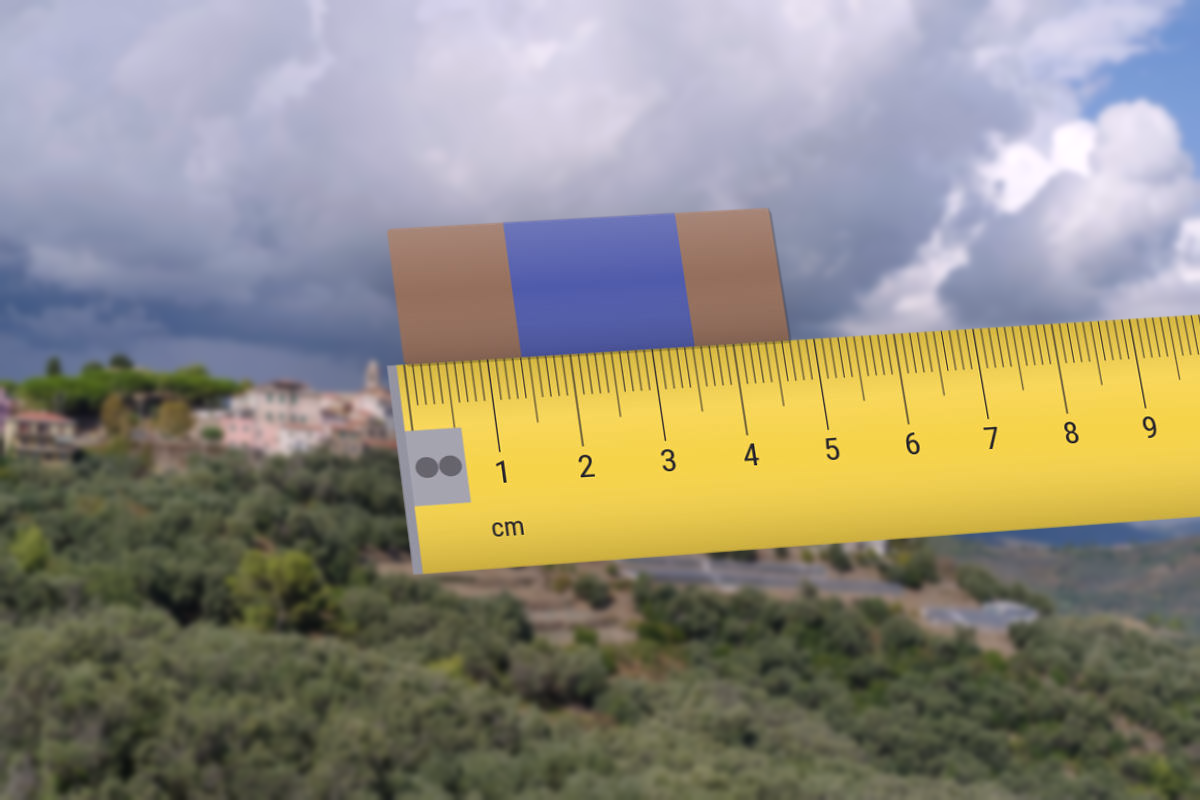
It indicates 4.7 cm
